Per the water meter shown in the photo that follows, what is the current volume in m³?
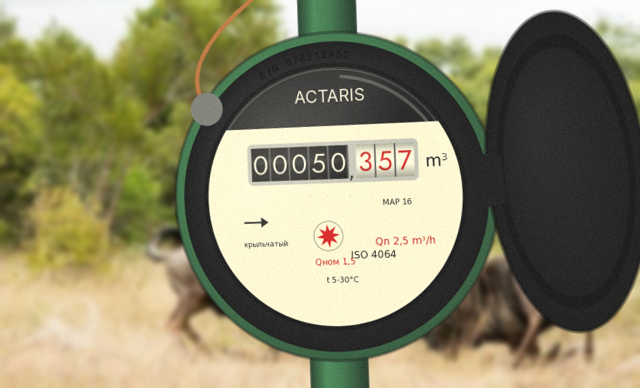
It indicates 50.357 m³
